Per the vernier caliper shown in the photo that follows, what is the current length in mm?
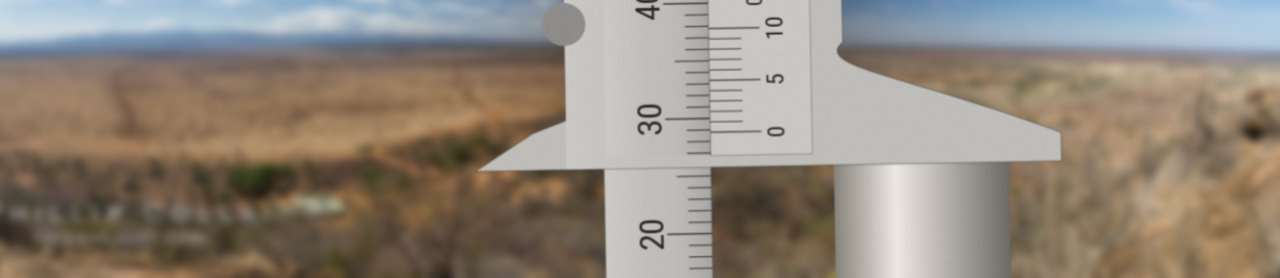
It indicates 28.8 mm
